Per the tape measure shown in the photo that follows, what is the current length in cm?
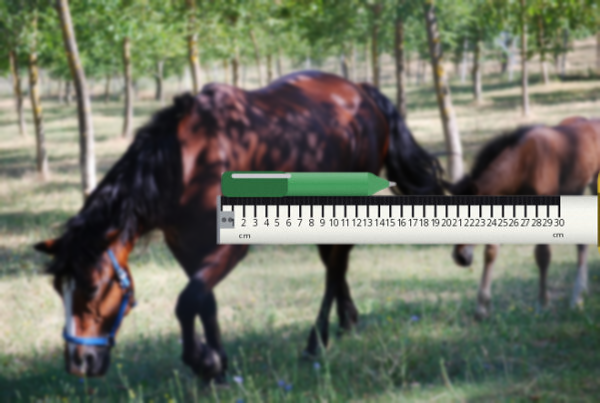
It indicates 15.5 cm
